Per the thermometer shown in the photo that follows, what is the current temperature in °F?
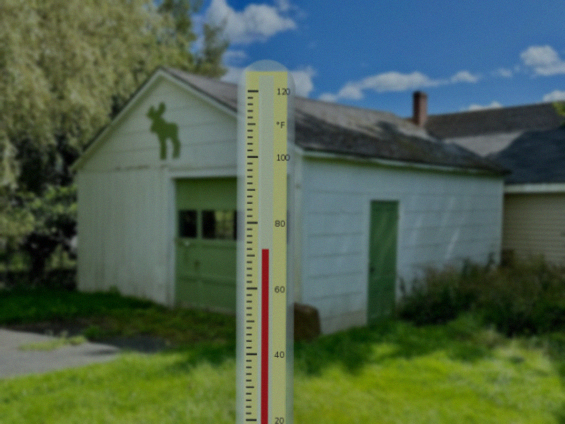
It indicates 72 °F
